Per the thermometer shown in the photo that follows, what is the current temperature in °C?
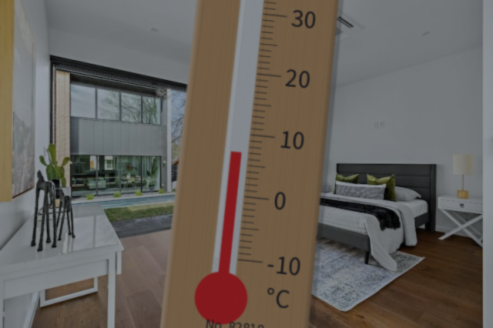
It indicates 7 °C
